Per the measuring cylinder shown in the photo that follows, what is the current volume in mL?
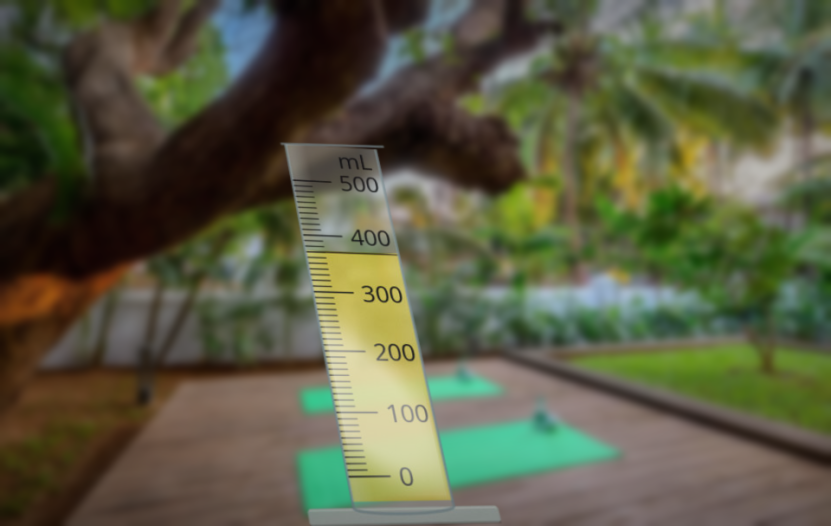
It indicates 370 mL
